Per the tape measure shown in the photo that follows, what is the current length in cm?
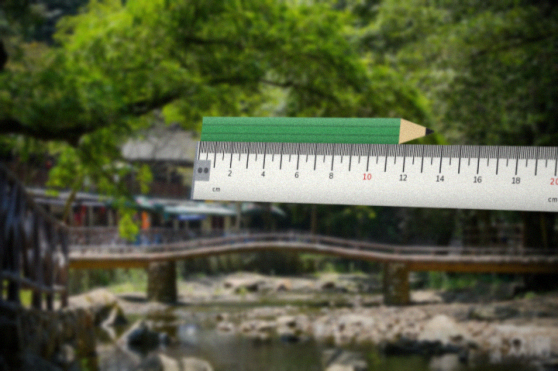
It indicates 13.5 cm
